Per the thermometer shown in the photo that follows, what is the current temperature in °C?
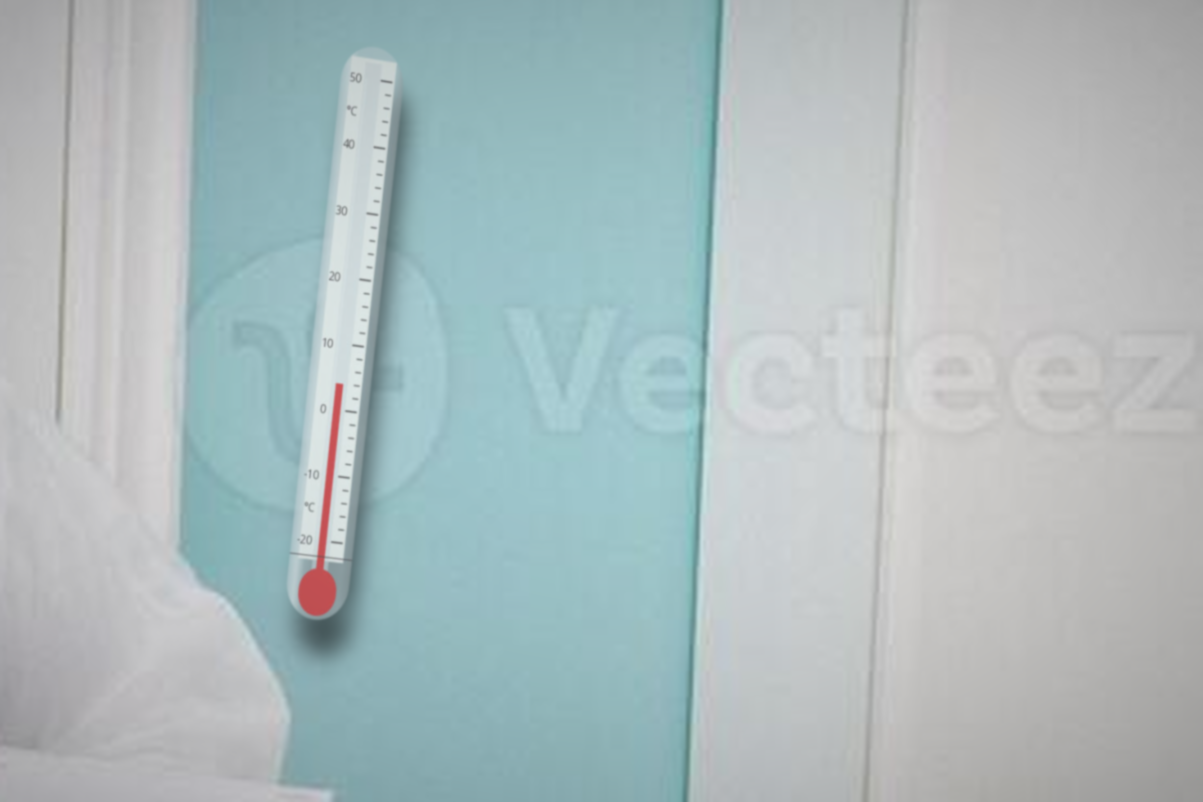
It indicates 4 °C
